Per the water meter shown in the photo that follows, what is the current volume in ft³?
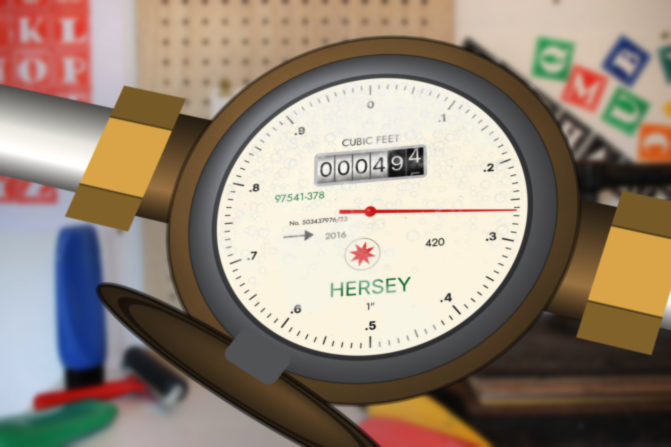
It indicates 494.26 ft³
